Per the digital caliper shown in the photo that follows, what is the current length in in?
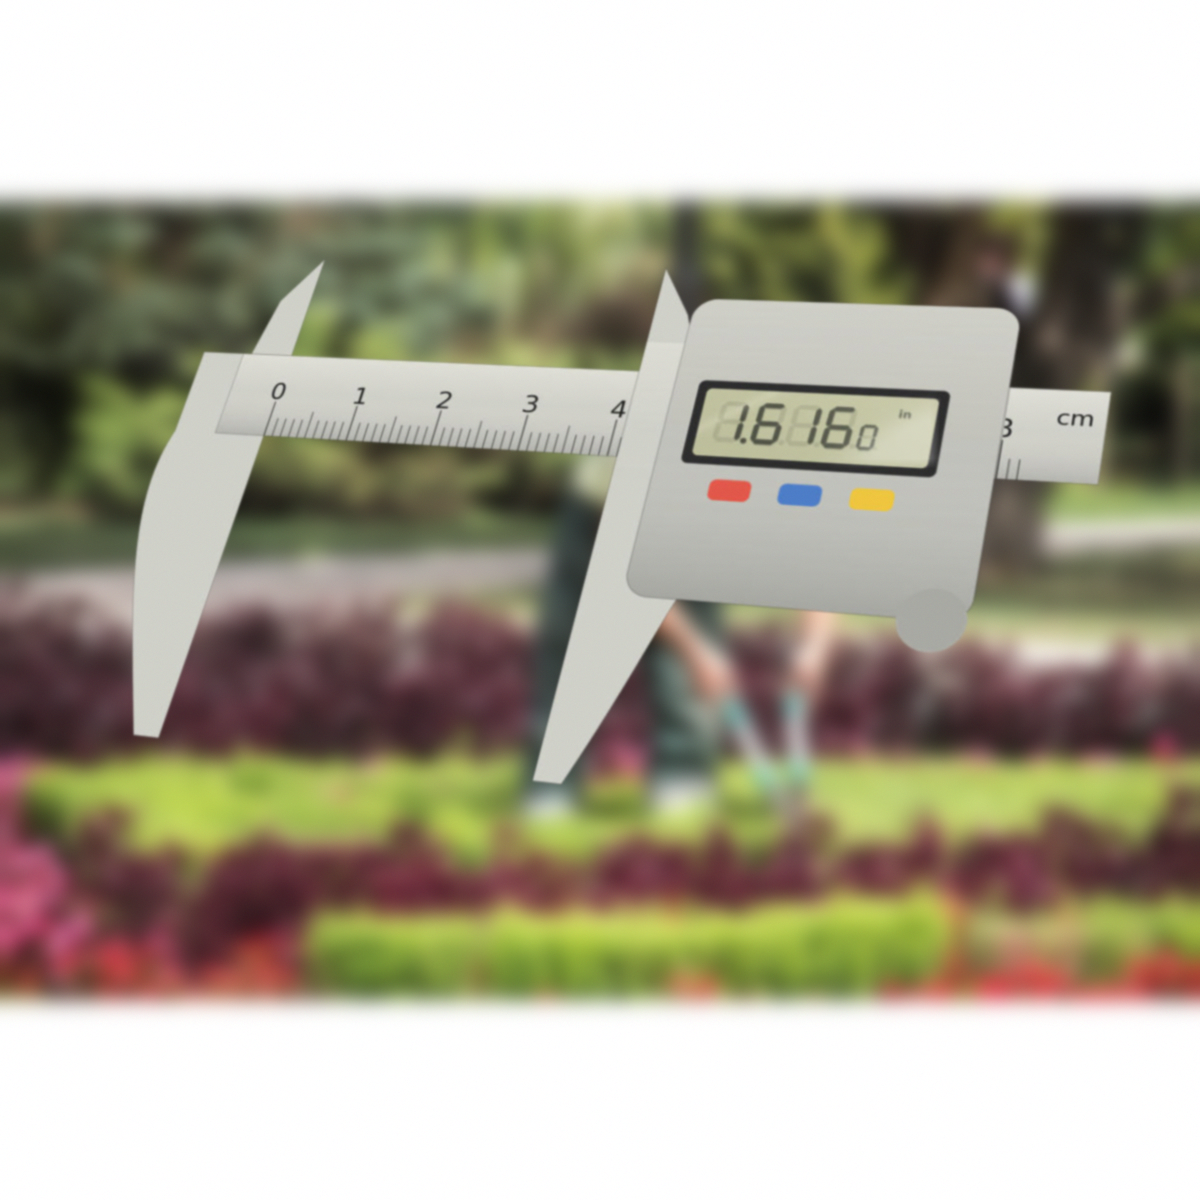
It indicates 1.6160 in
